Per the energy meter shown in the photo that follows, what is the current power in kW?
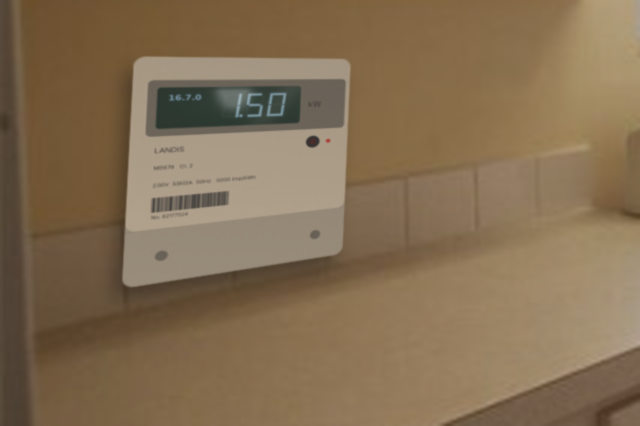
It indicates 1.50 kW
